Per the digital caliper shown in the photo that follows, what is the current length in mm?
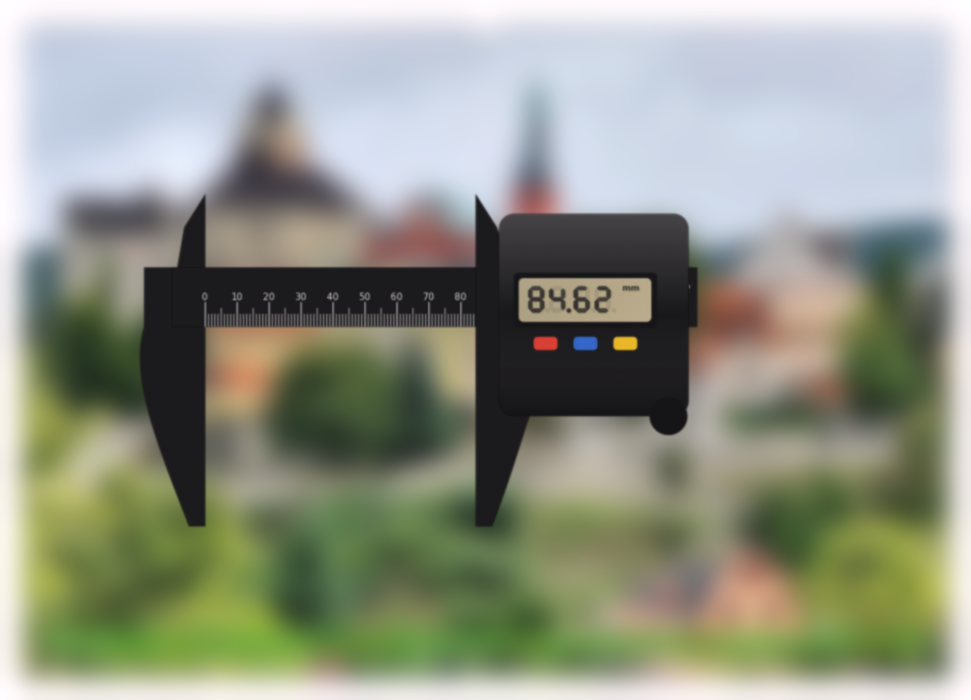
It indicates 84.62 mm
